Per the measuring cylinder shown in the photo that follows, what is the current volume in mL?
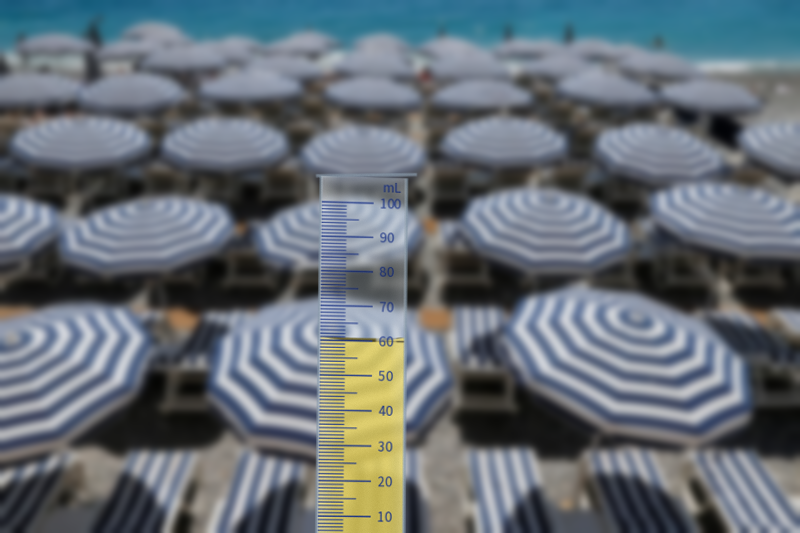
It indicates 60 mL
